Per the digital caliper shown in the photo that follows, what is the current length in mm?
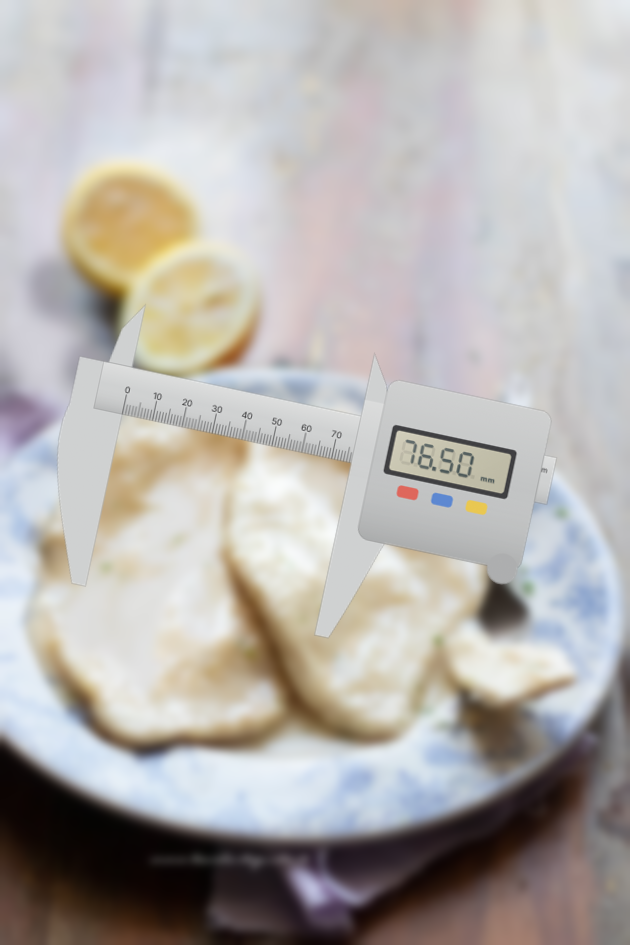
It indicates 76.50 mm
